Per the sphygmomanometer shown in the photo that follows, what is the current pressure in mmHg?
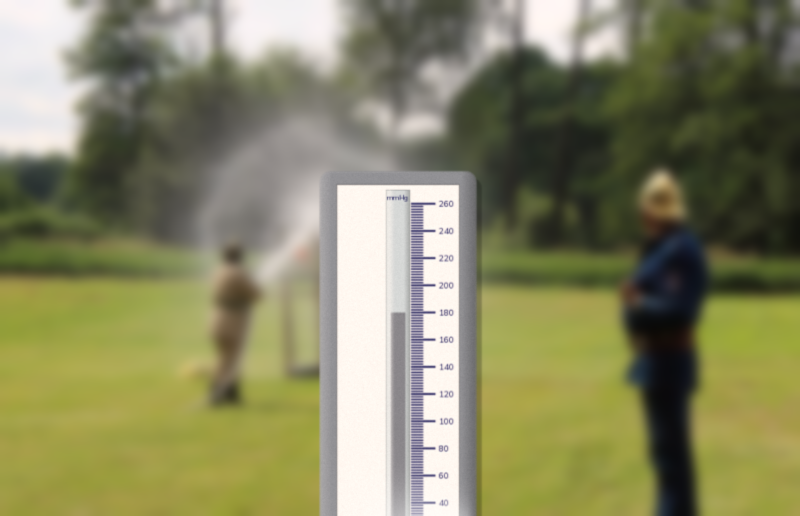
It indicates 180 mmHg
